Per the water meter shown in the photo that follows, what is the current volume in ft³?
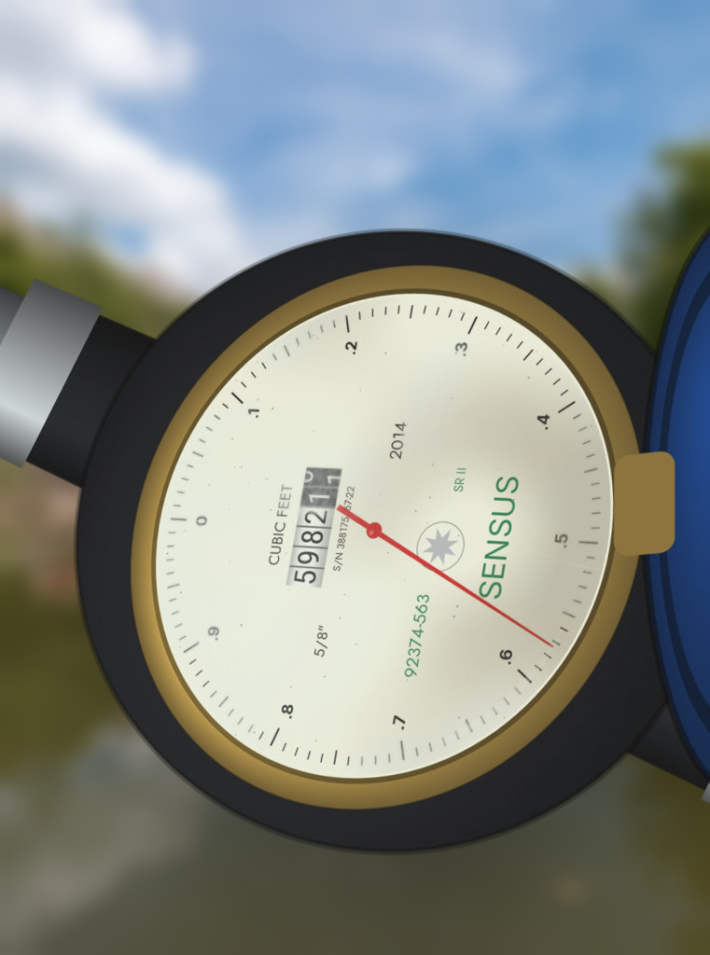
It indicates 598210.57 ft³
